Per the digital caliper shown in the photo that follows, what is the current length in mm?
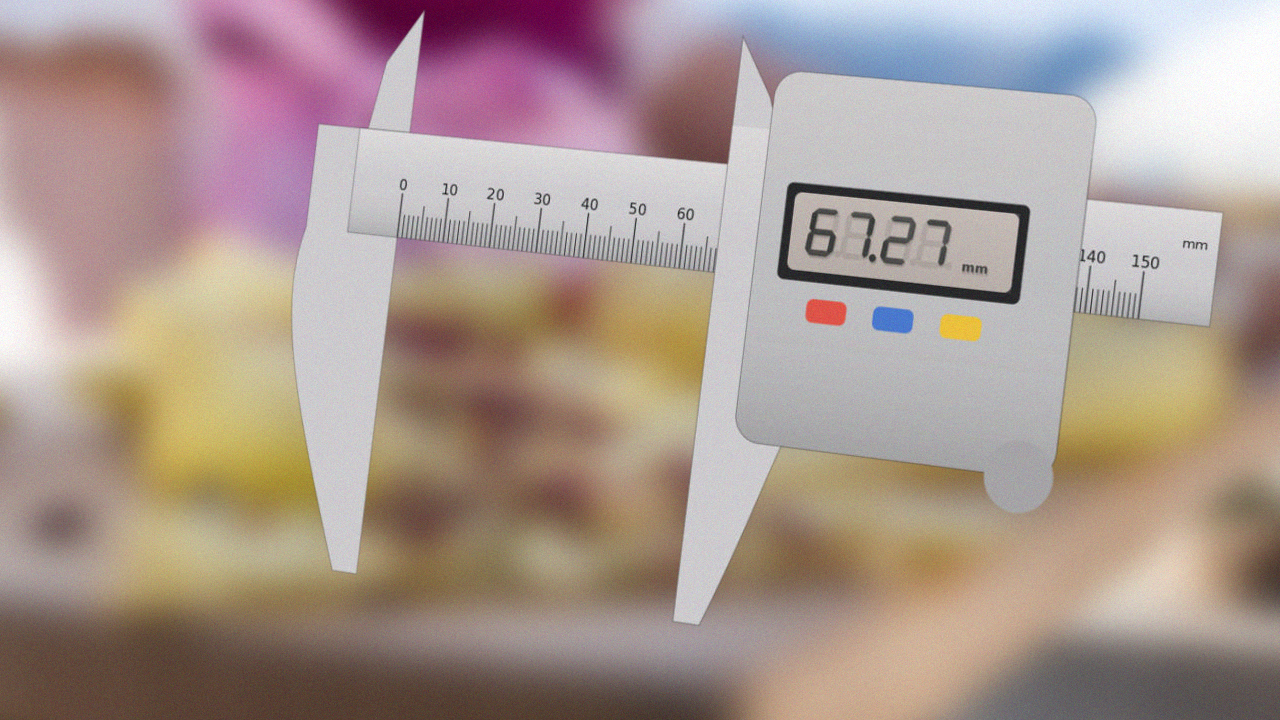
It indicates 67.27 mm
